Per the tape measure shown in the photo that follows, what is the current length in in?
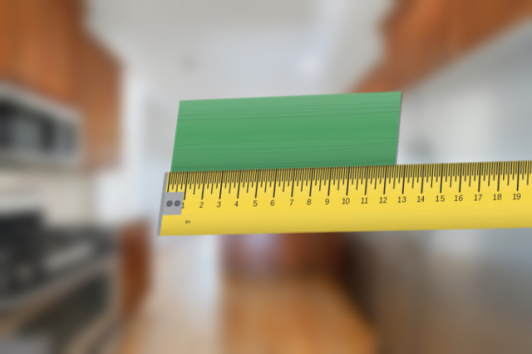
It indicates 12.5 in
